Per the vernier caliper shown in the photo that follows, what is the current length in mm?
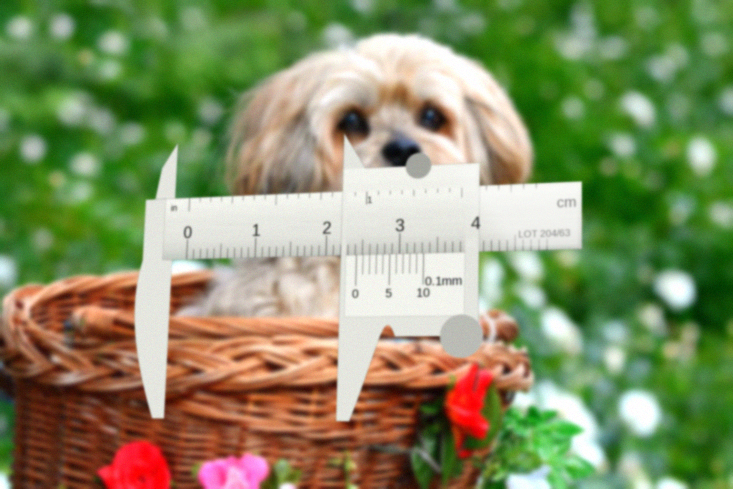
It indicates 24.2 mm
